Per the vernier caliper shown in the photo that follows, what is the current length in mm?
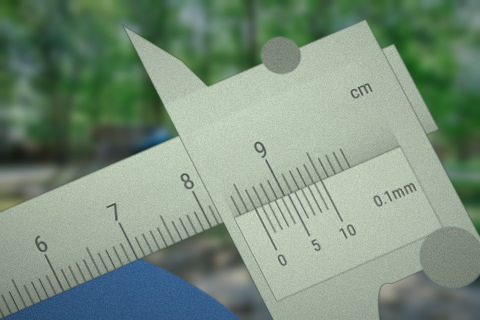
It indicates 86.0 mm
